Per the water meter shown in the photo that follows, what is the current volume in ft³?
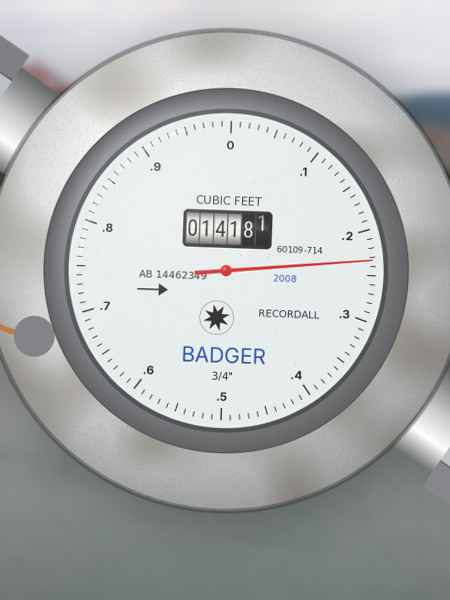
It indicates 14181.23 ft³
